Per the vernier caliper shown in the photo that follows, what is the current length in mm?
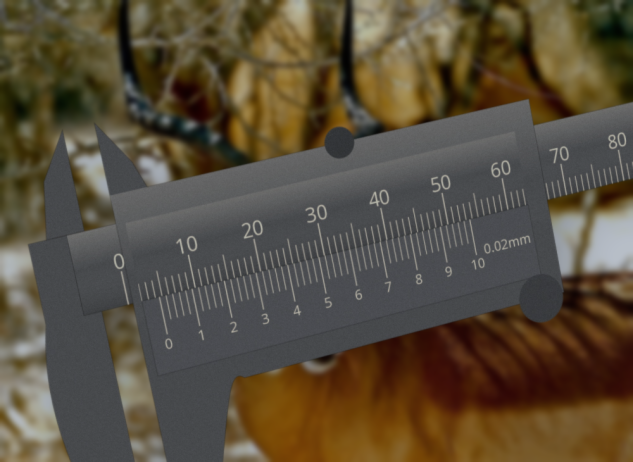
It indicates 4.6 mm
